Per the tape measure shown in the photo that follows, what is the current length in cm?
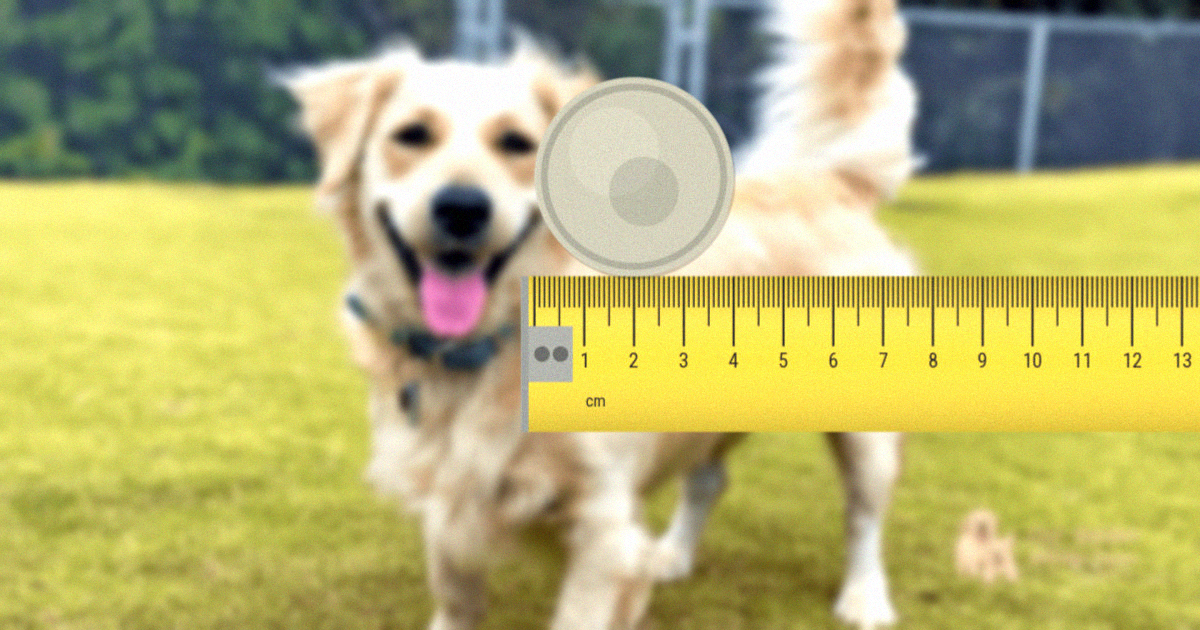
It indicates 4 cm
